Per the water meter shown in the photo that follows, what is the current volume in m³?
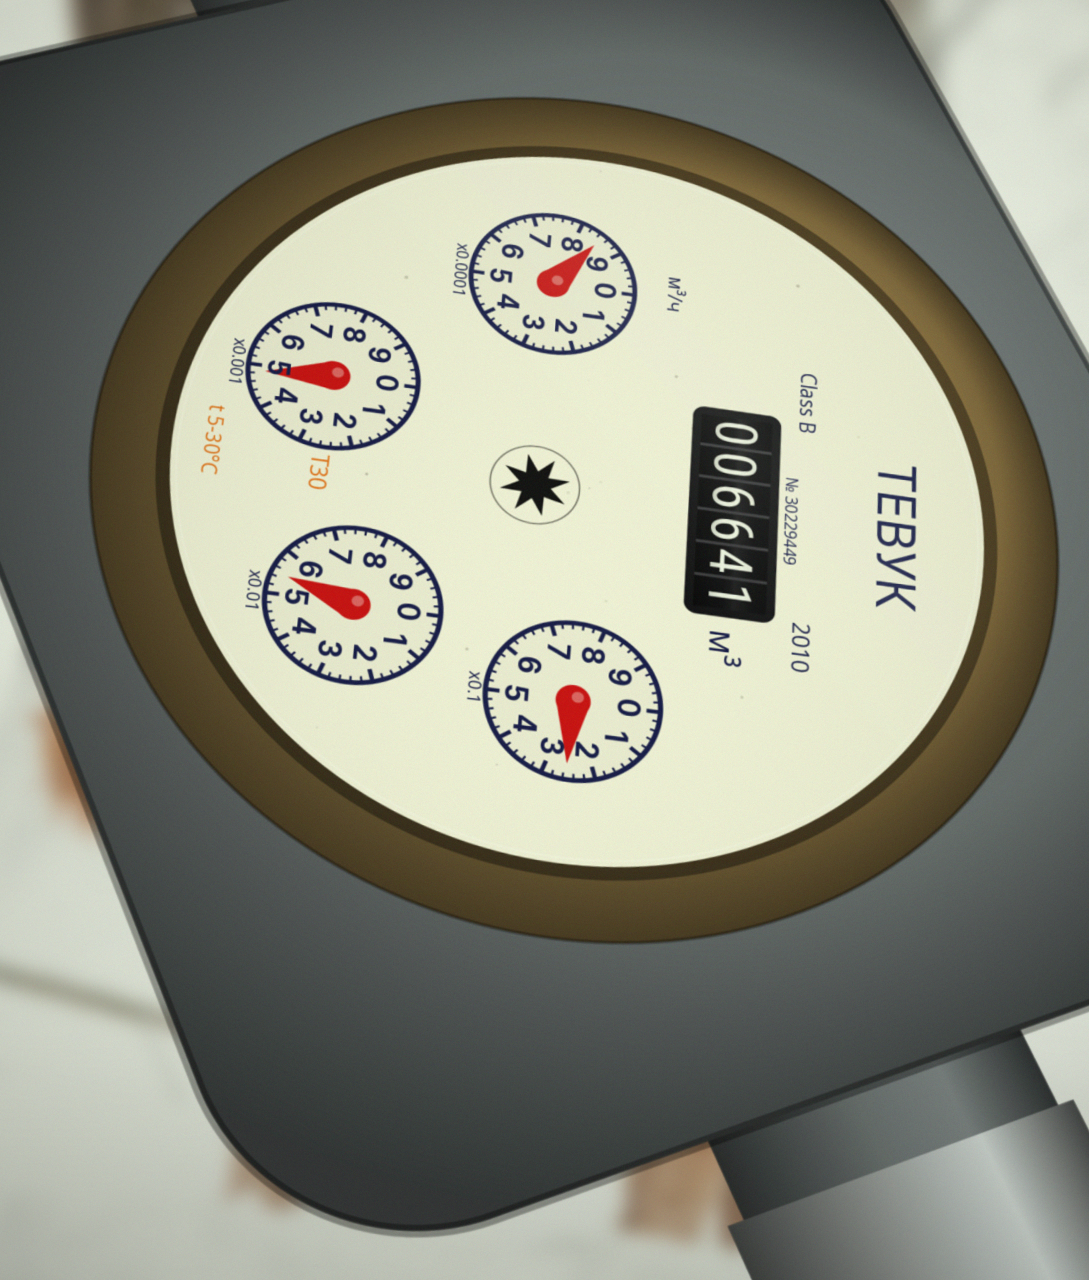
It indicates 6641.2548 m³
